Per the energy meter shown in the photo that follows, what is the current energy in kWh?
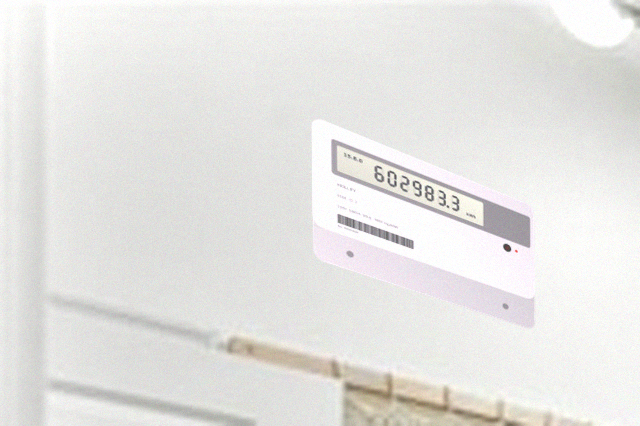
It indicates 602983.3 kWh
